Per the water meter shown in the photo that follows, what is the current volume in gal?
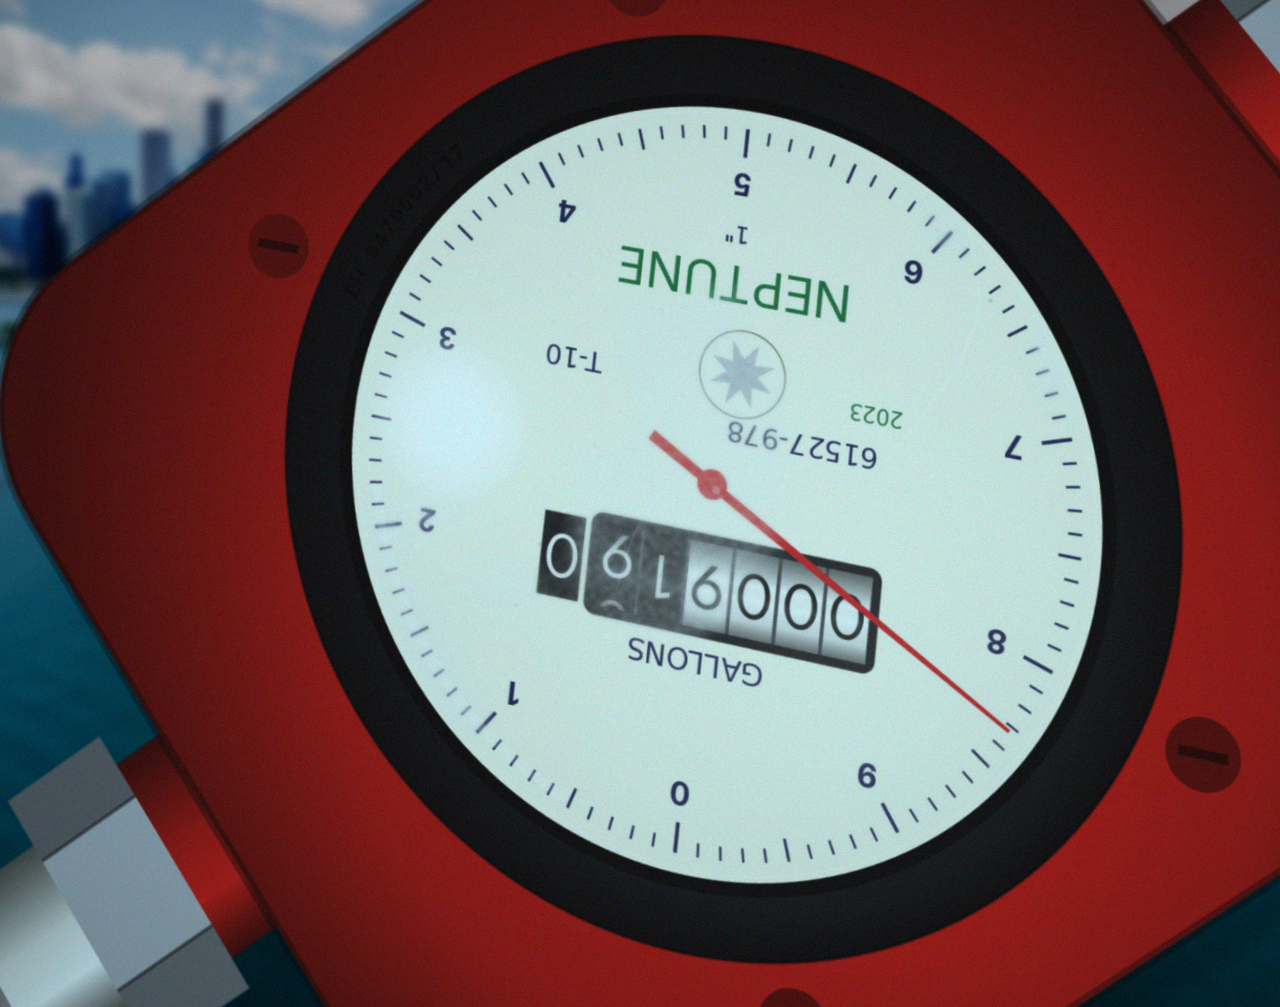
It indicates 9188.3 gal
